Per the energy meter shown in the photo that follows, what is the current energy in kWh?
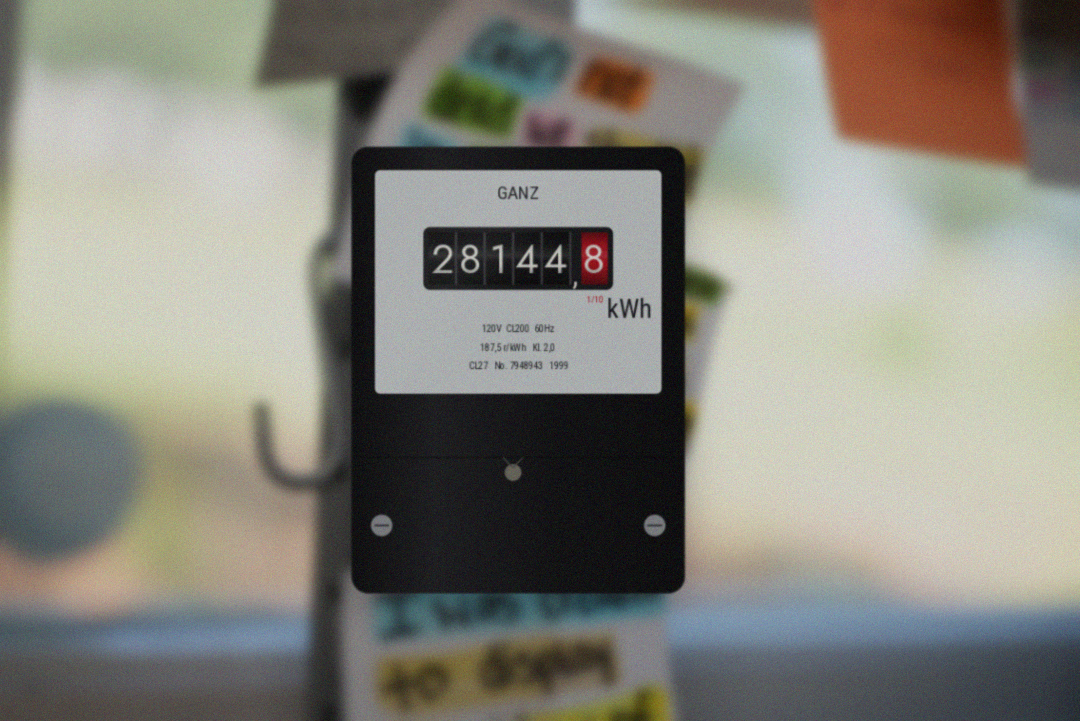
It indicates 28144.8 kWh
